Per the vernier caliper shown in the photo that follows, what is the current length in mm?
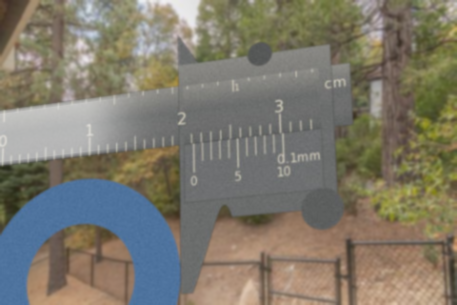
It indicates 21.2 mm
